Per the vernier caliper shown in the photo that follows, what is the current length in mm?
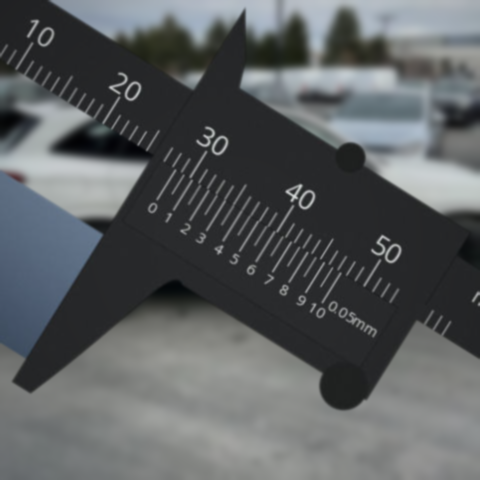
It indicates 28.4 mm
